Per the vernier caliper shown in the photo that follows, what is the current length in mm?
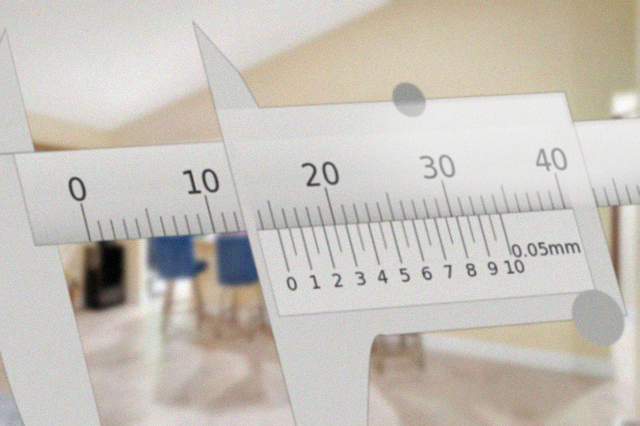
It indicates 15.2 mm
